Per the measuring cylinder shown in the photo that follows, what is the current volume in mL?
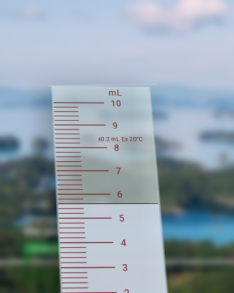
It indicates 5.6 mL
